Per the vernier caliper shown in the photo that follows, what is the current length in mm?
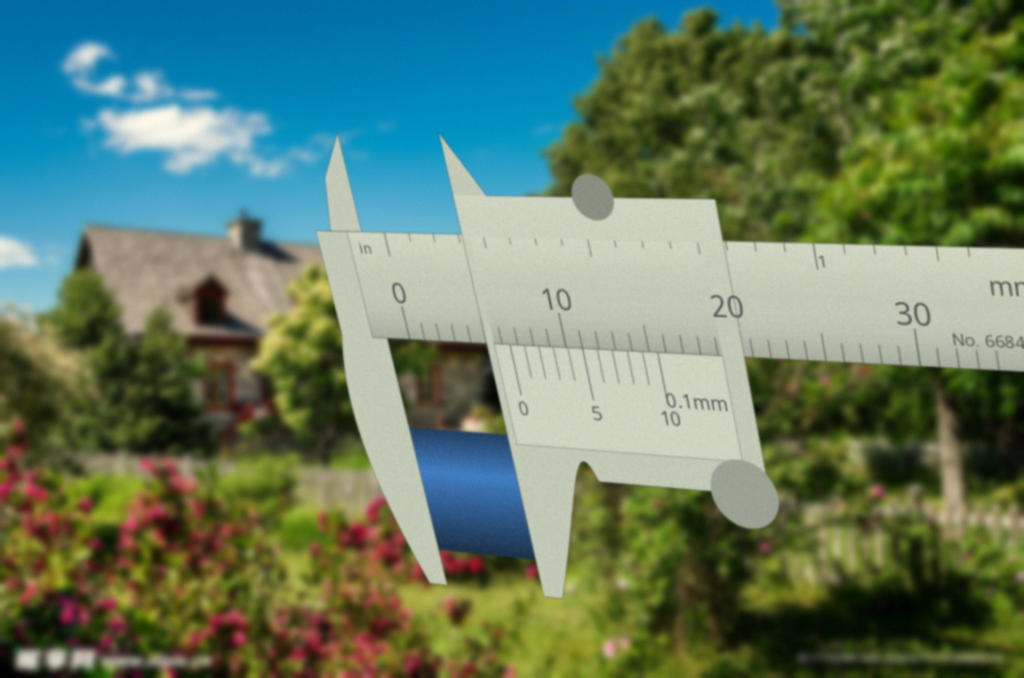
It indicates 6.5 mm
